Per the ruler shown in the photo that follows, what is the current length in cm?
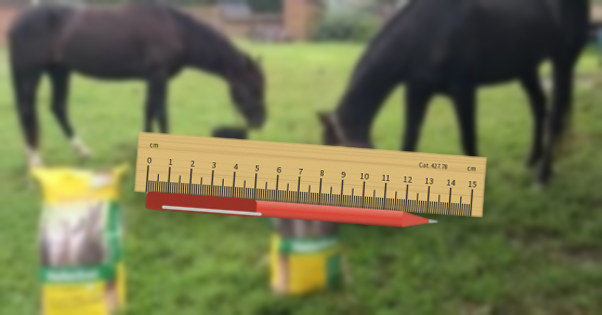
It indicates 13.5 cm
